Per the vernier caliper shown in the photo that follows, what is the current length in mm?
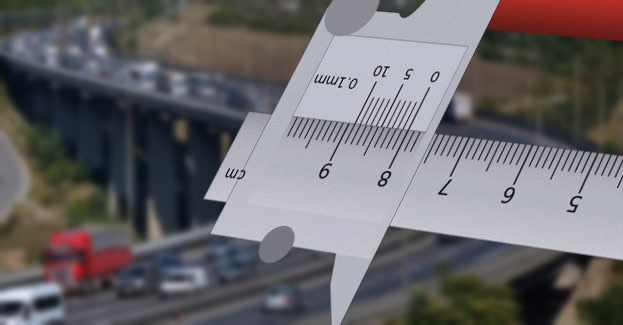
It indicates 80.0 mm
